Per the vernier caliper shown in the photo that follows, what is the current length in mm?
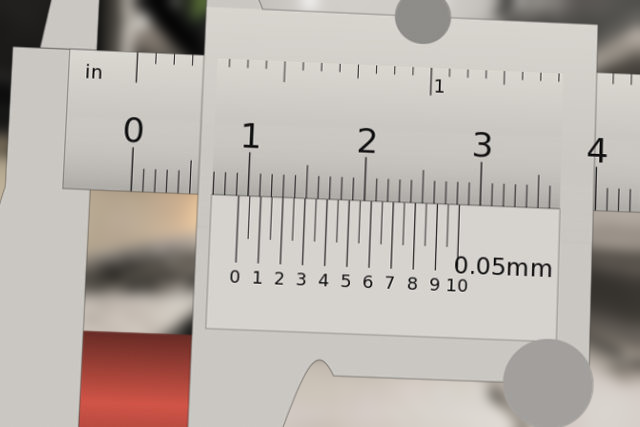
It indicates 9.2 mm
